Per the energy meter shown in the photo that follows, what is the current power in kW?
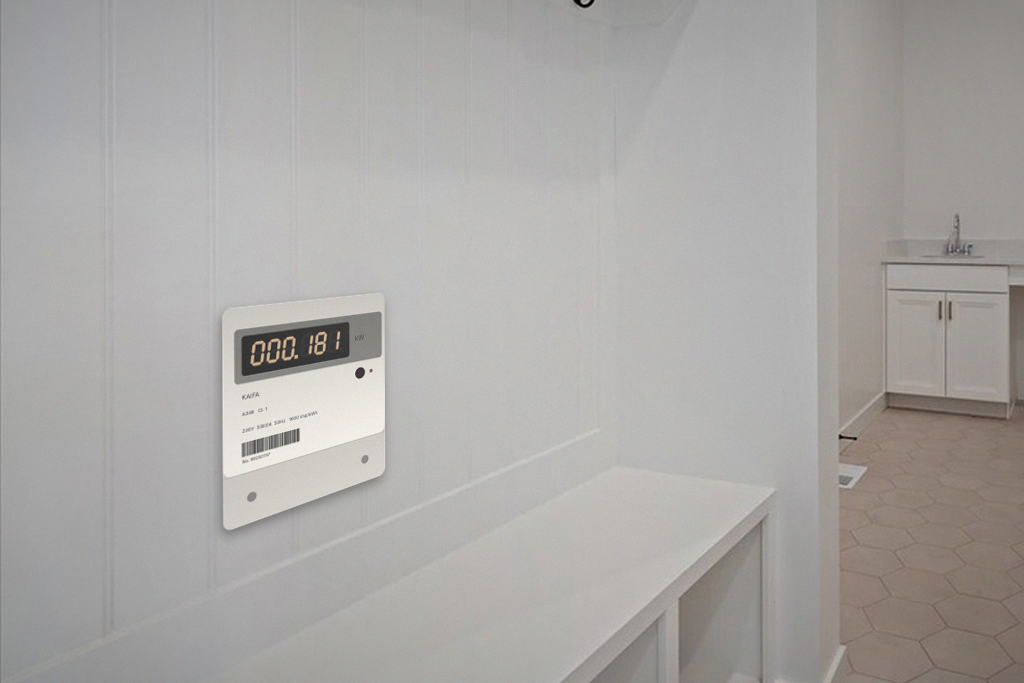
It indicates 0.181 kW
